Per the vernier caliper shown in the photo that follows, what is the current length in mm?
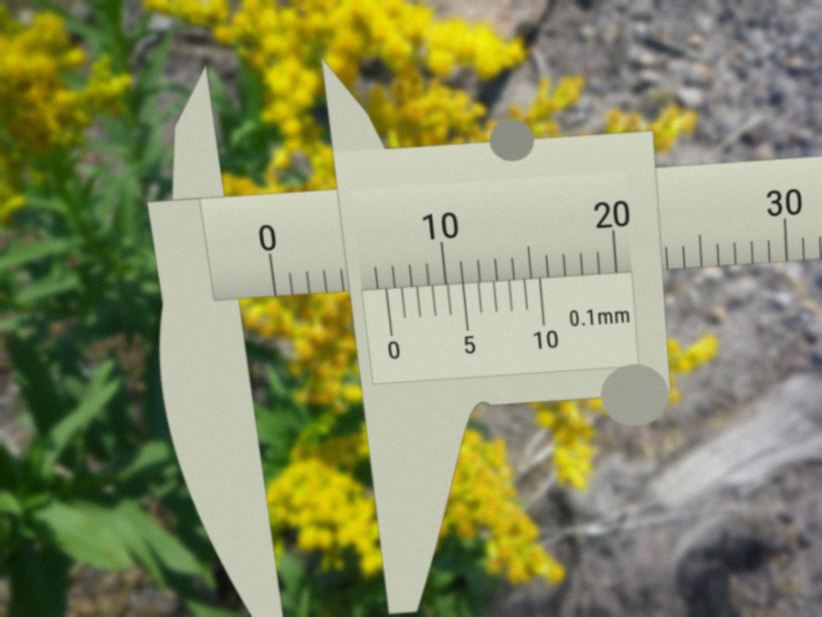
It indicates 6.5 mm
